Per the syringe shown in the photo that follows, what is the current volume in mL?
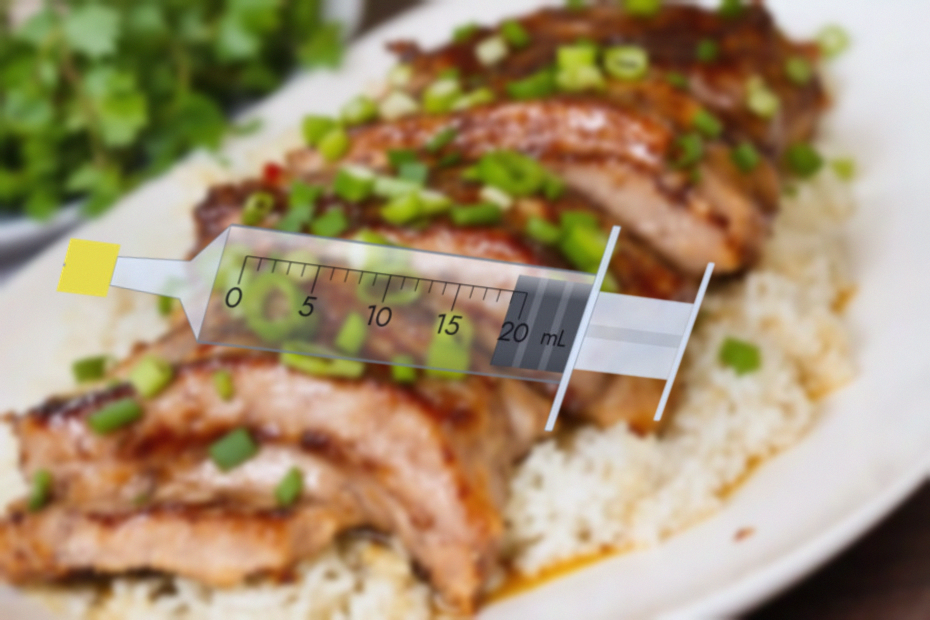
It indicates 19 mL
